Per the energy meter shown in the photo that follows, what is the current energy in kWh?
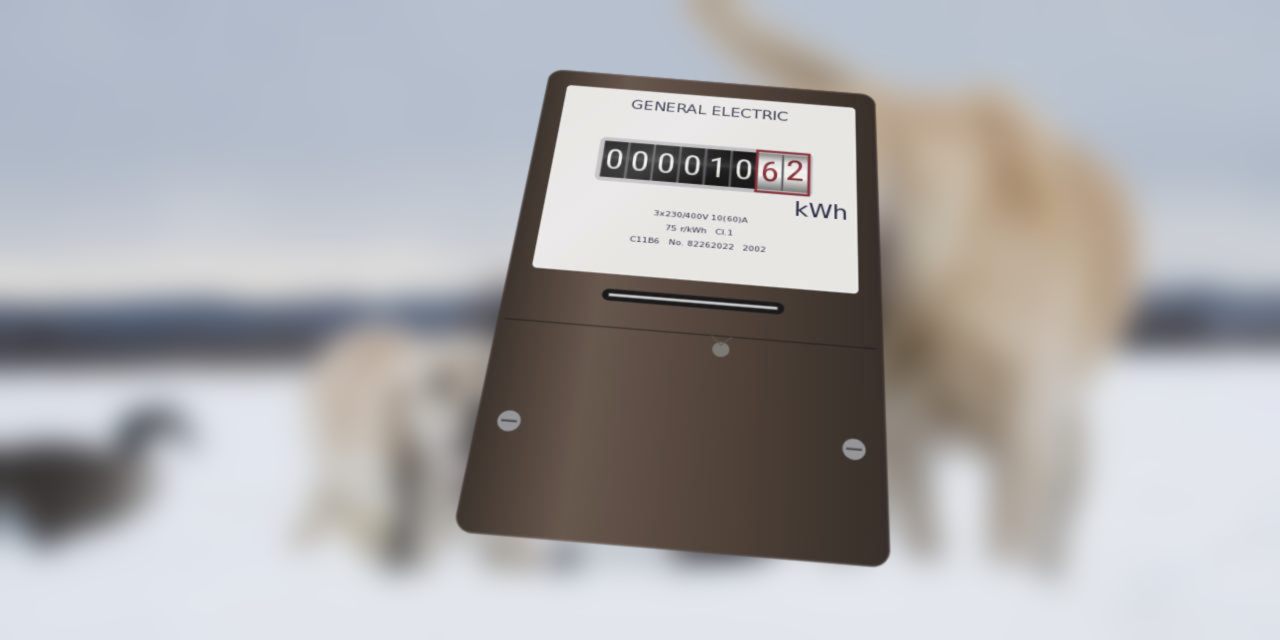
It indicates 10.62 kWh
